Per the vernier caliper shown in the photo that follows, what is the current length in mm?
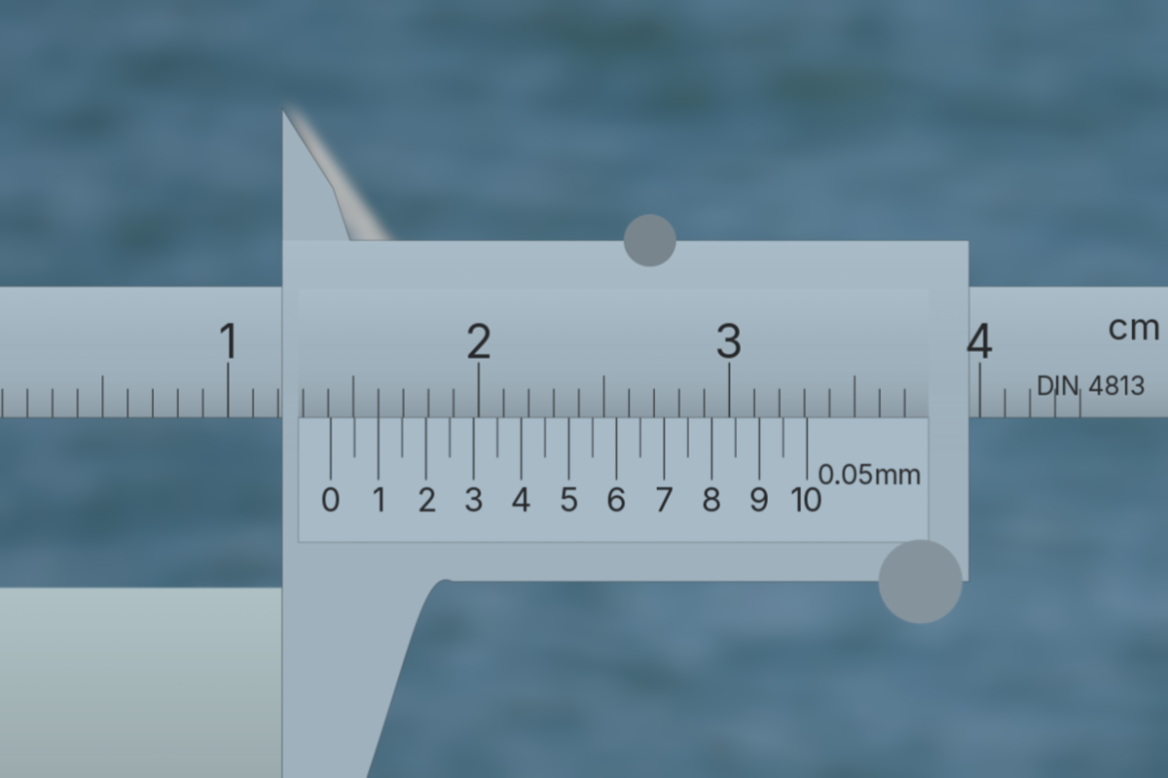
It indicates 14.10 mm
